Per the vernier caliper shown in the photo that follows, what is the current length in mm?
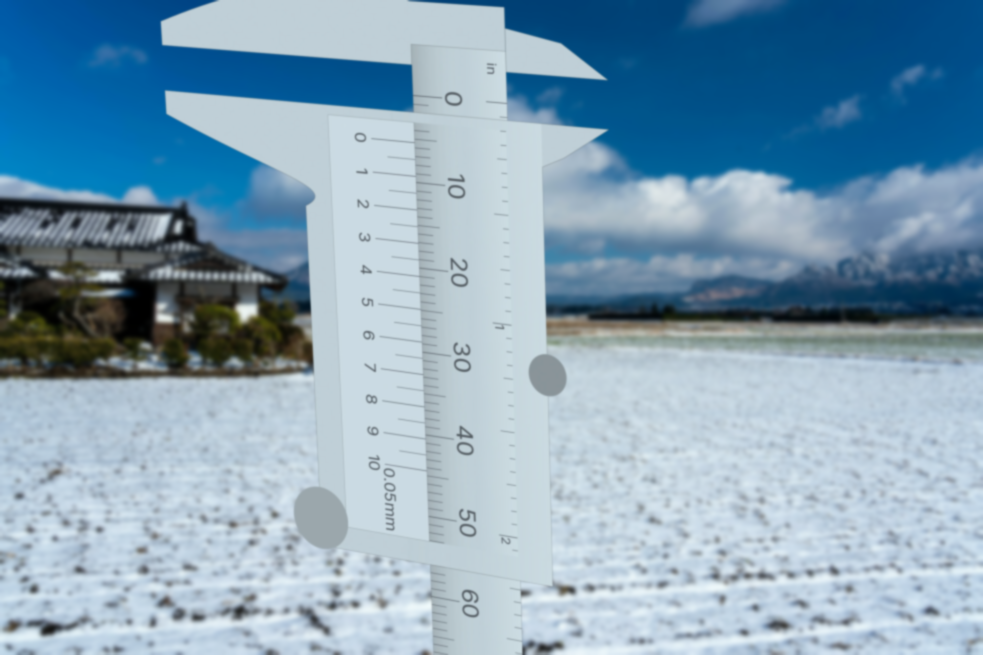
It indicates 5.4 mm
